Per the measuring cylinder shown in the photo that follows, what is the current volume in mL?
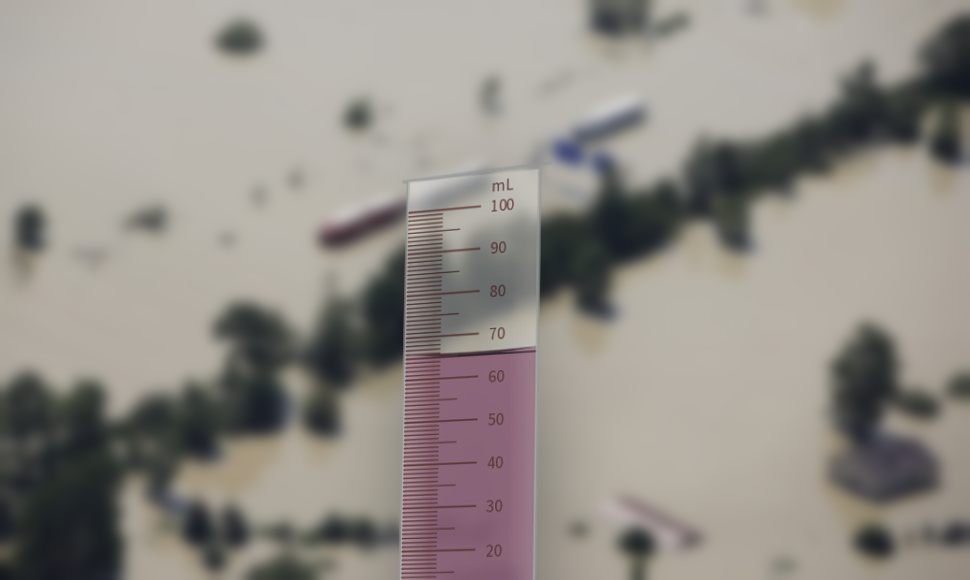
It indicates 65 mL
